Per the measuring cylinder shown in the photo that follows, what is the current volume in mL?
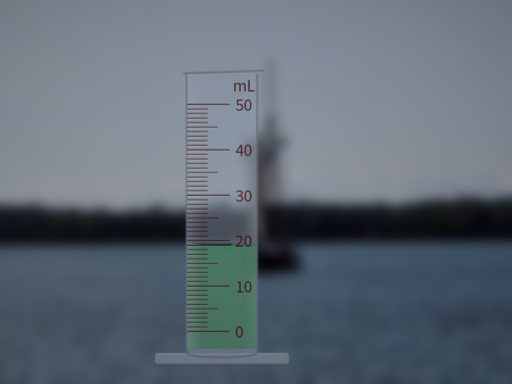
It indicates 19 mL
